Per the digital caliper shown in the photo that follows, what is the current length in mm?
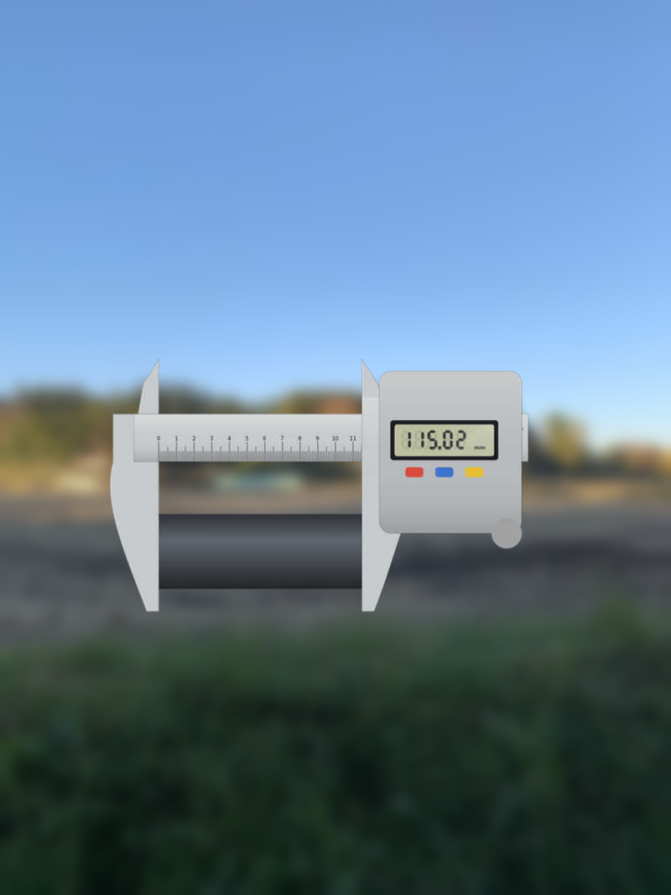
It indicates 115.02 mm
